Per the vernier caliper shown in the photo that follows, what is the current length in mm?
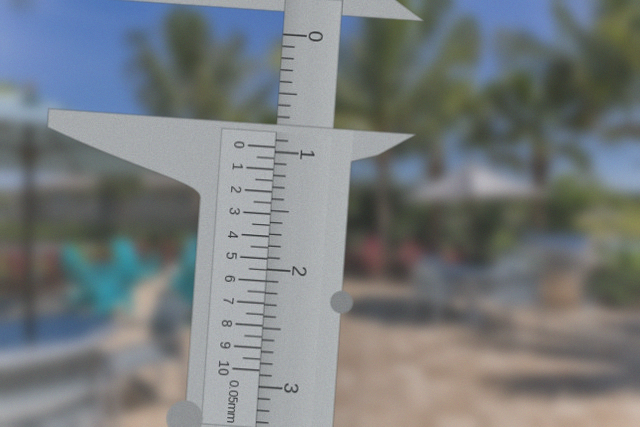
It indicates 9.6 mm
